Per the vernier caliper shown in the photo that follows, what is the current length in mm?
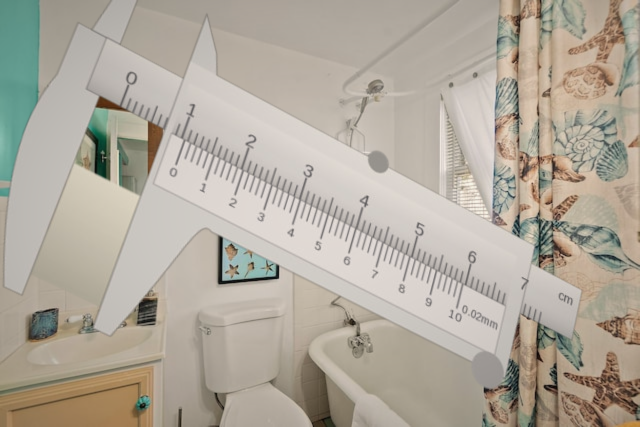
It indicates 10.5 mm
